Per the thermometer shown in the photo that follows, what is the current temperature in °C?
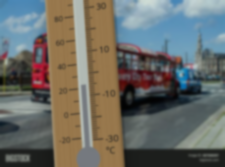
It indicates -5 °C
